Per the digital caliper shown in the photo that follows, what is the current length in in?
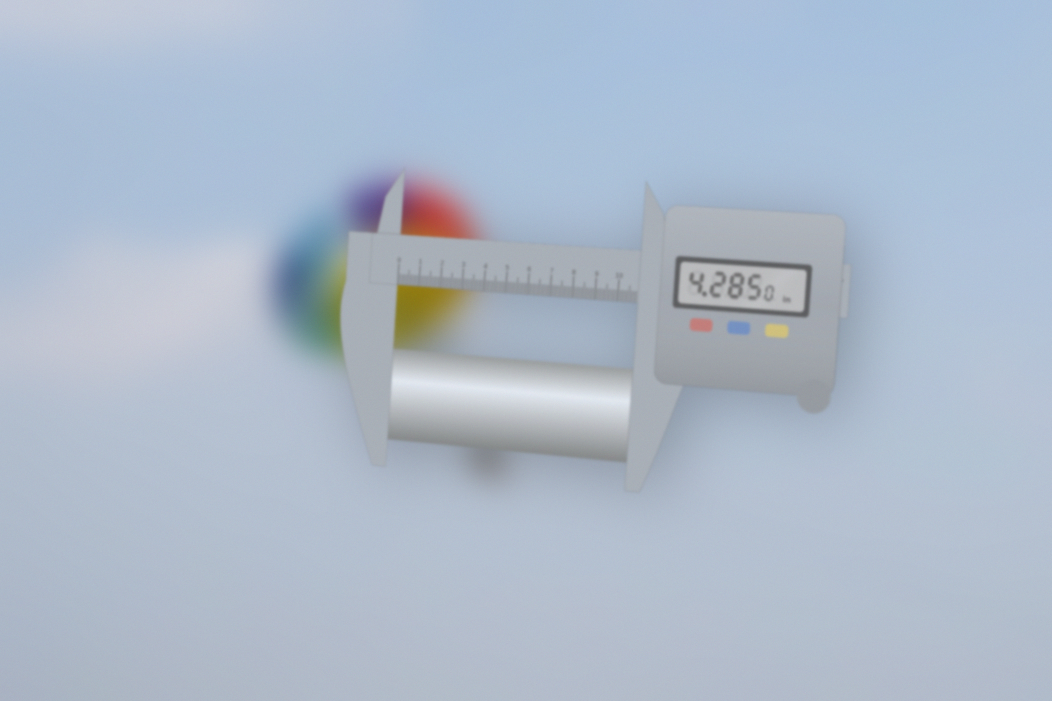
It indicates 4.2850 in
